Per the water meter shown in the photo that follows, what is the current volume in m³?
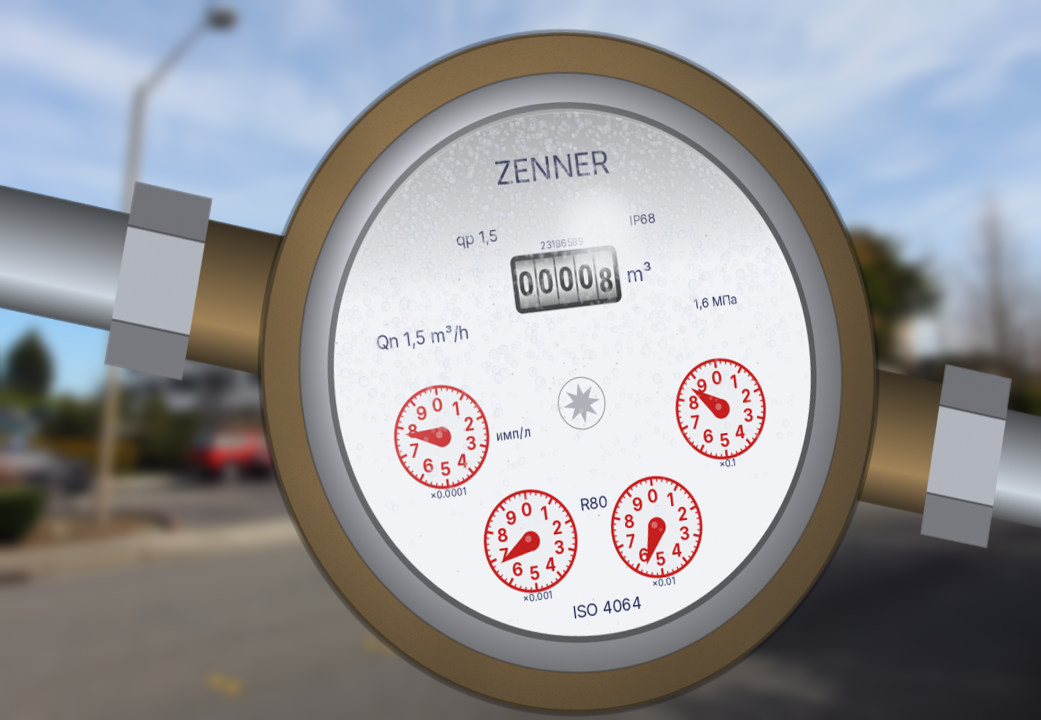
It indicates 7.8567 m³
